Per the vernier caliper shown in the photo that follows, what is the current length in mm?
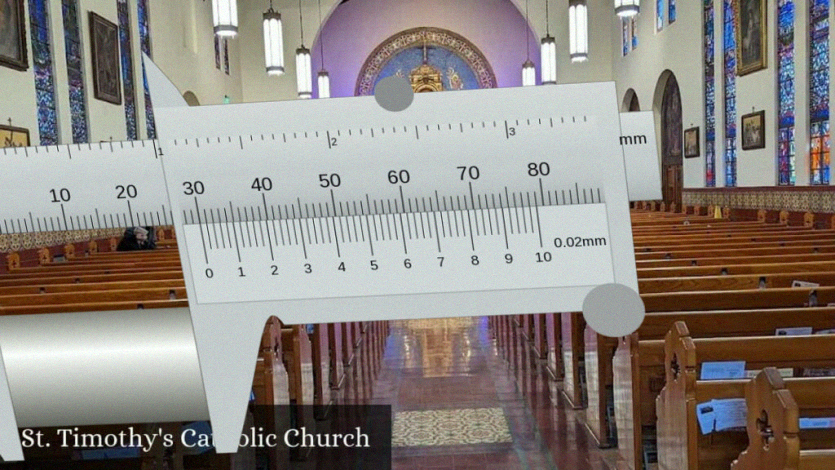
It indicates 30.0 mm
